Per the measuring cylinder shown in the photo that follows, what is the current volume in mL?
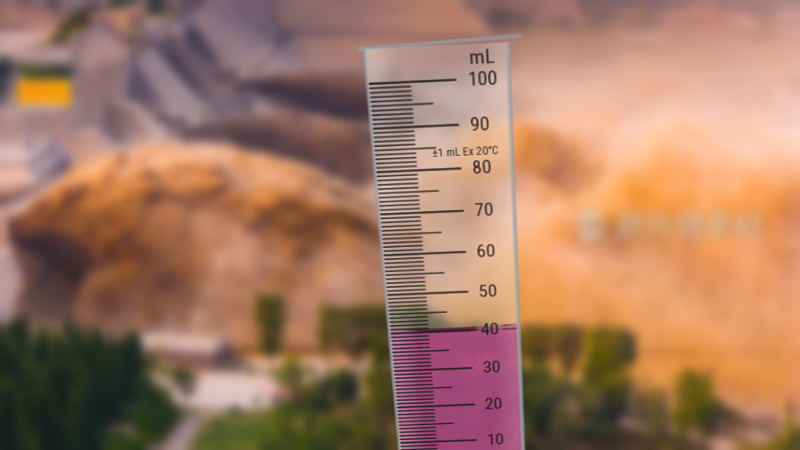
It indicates 40 mL
